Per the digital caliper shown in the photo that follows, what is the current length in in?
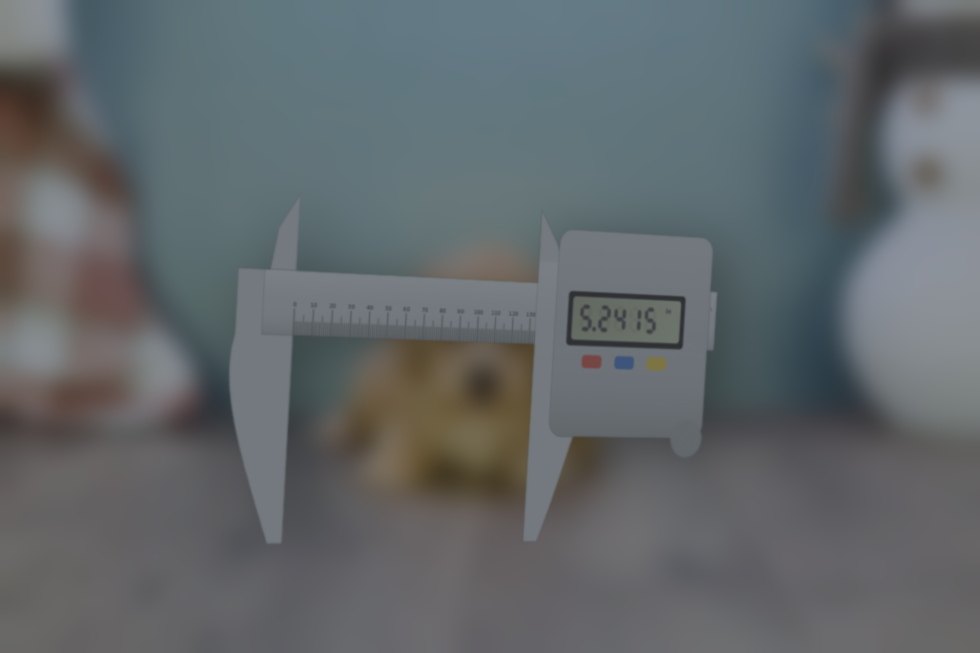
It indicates 5.2415 in
